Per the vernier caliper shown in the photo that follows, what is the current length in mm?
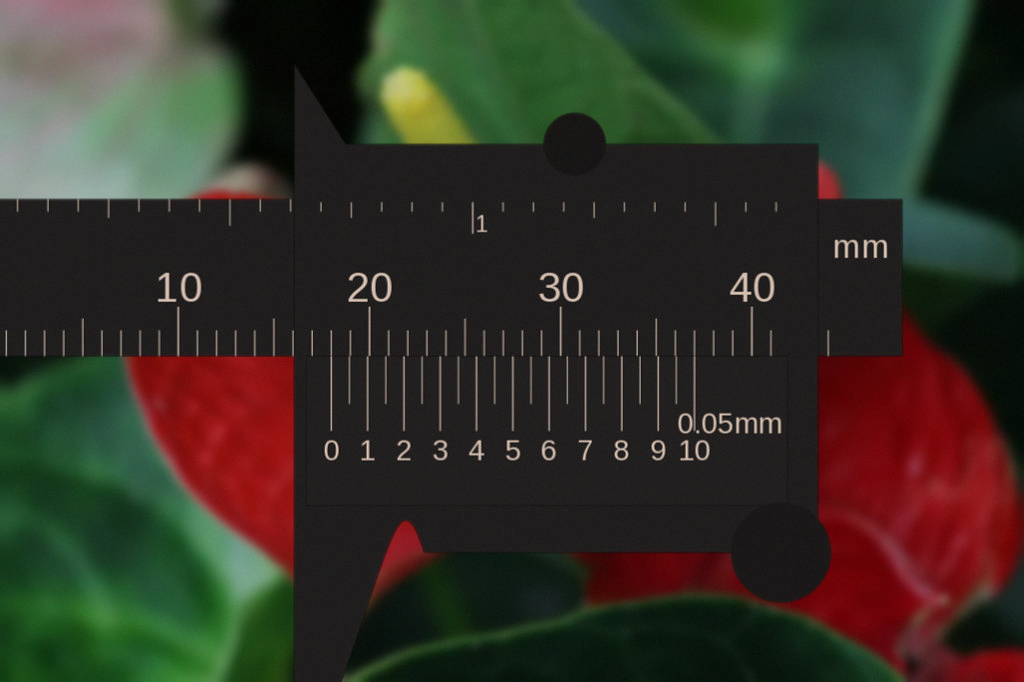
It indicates 18.0 mm
